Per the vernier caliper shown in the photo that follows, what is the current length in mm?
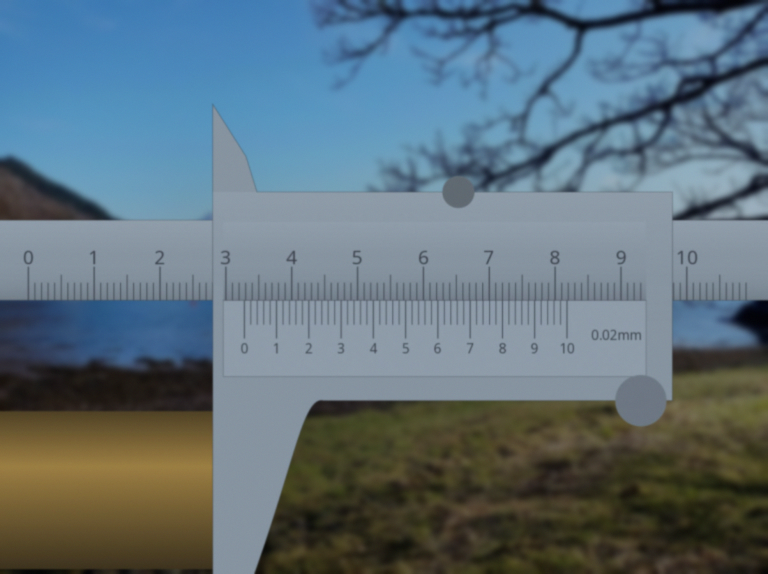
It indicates 32.8 mm
